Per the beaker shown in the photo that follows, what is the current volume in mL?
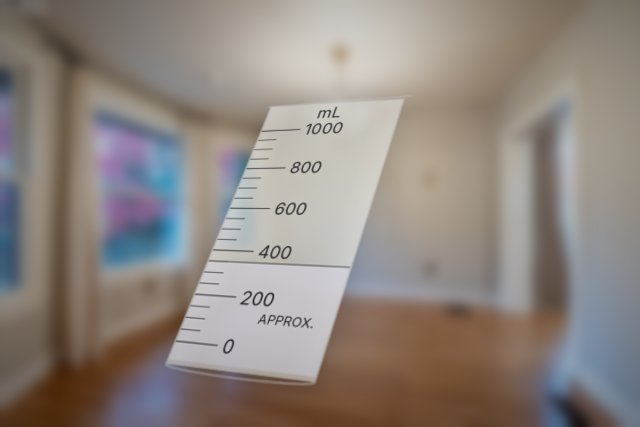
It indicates 350 mL
